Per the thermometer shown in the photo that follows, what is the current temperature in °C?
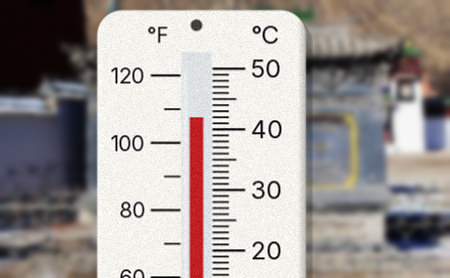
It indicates 42 °C
